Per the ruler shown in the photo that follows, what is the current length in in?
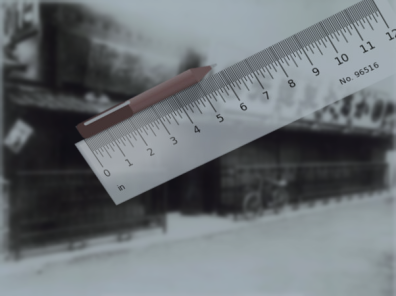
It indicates 6 in
